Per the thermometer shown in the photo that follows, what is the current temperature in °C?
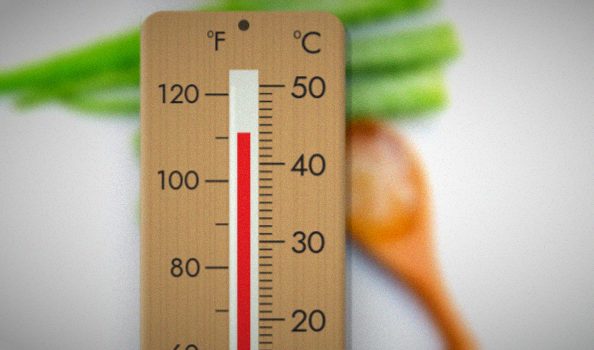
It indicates 44 °C
